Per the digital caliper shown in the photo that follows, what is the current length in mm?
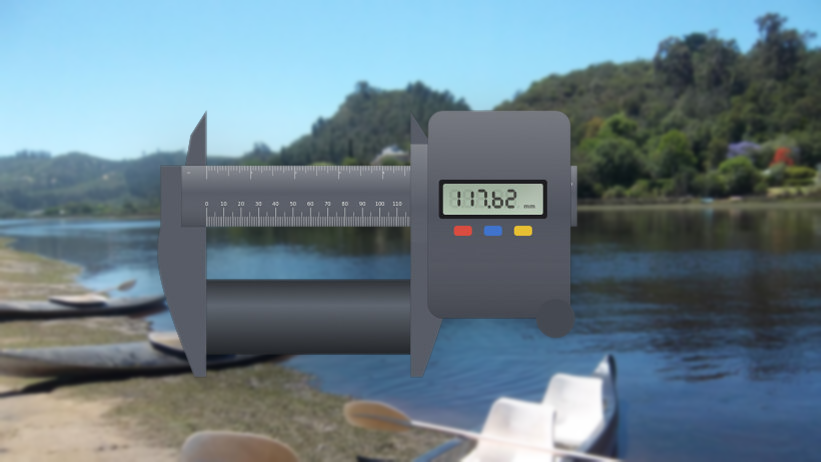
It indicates 117.62 mm
